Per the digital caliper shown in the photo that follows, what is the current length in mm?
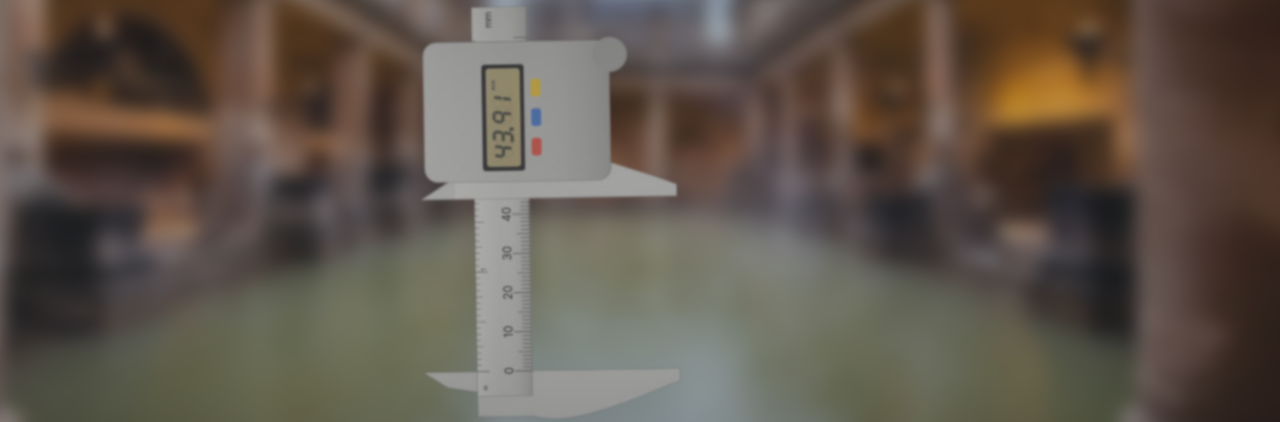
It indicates 43.91 mm
